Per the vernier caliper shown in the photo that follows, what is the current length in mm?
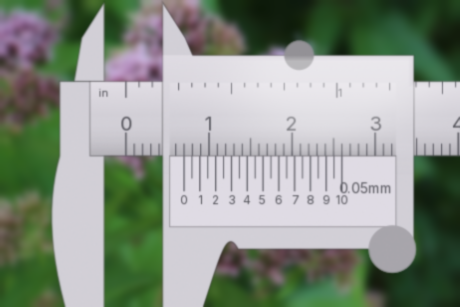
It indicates 7.0 mm
